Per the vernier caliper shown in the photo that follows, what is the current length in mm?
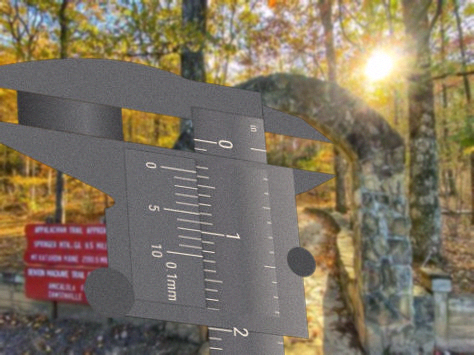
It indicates 3.6 mm
